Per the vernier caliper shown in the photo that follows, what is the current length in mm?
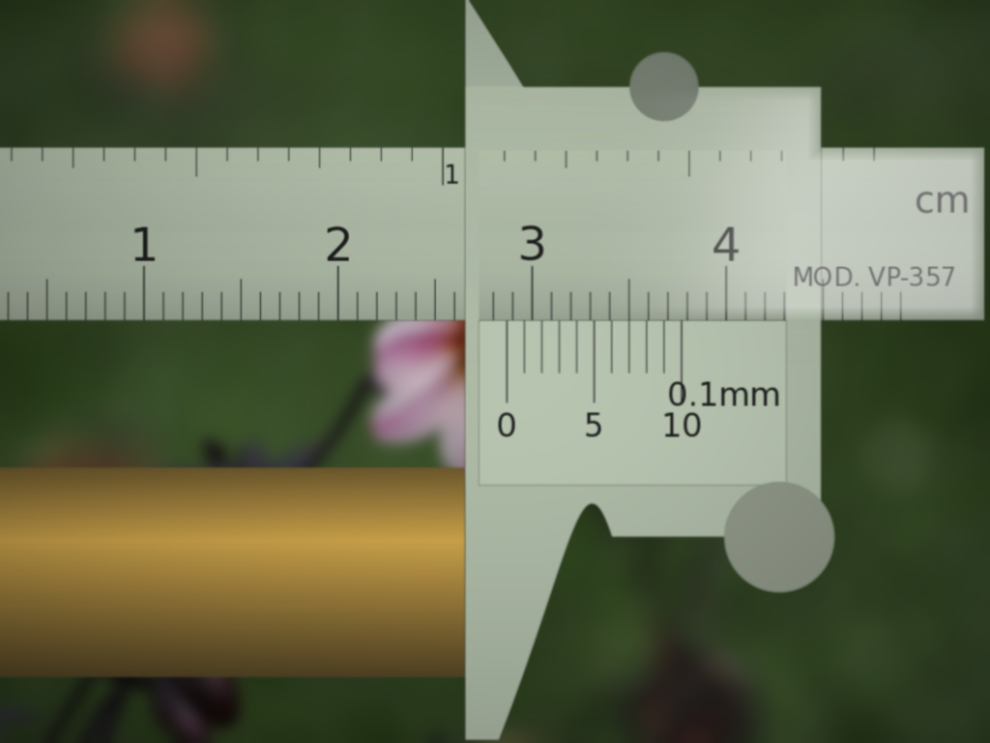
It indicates 28.7 mm
